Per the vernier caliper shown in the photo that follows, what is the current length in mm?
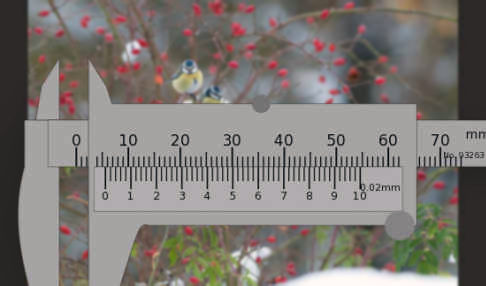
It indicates 5.6 mm
